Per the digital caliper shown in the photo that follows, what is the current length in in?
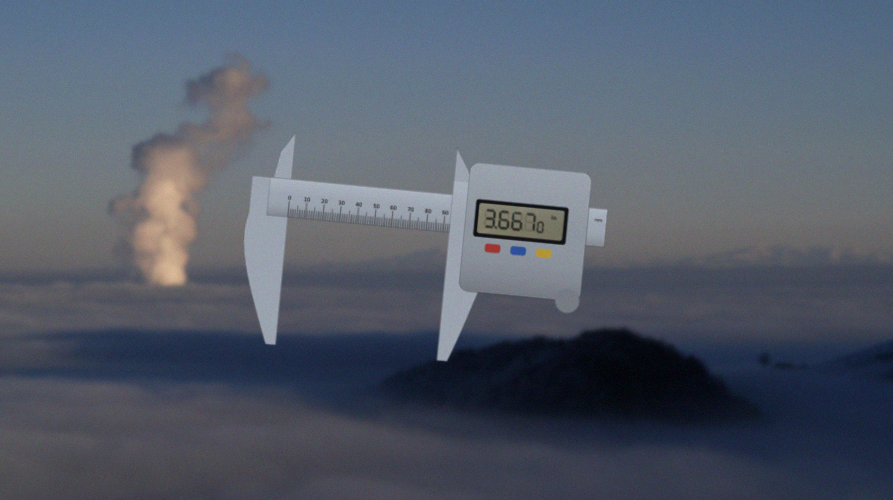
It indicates 3.6670 in
